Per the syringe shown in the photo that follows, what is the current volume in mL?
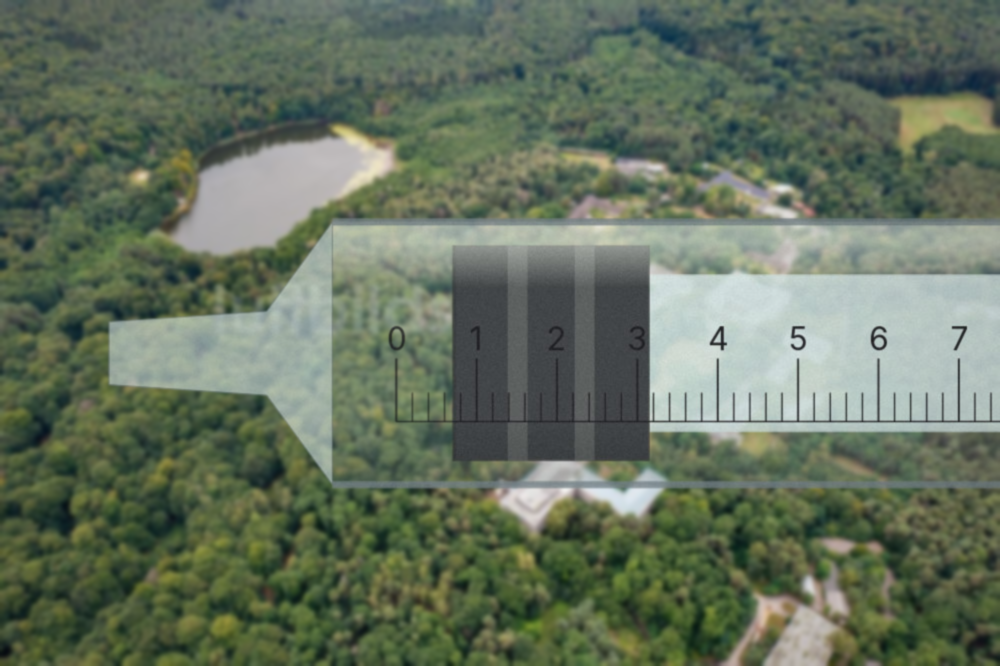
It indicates 0.7 mL
